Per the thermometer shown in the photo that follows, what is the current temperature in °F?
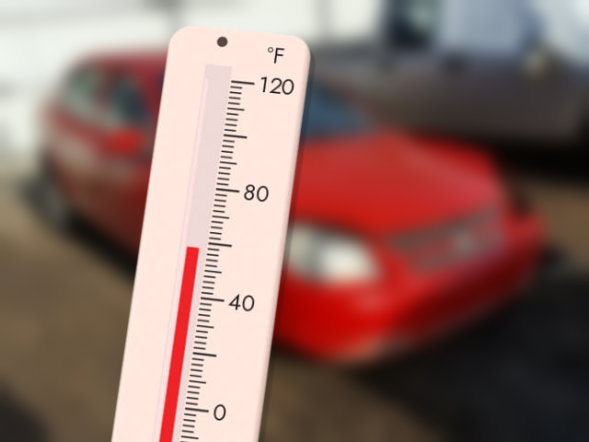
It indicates 58 °F
